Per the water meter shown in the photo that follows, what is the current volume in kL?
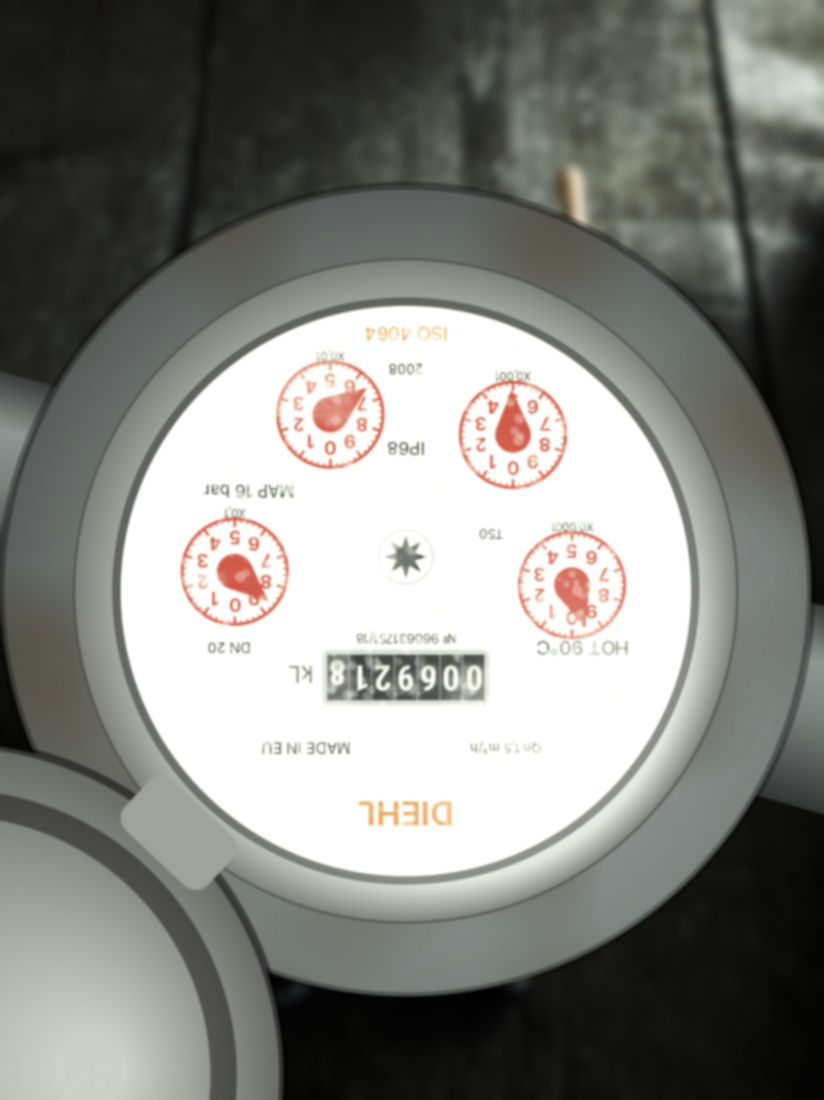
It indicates 69217.8649 kL
